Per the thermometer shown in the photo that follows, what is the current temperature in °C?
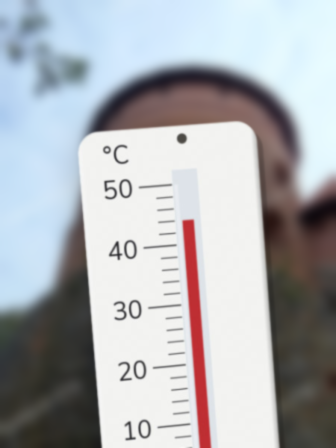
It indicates 44 °C
